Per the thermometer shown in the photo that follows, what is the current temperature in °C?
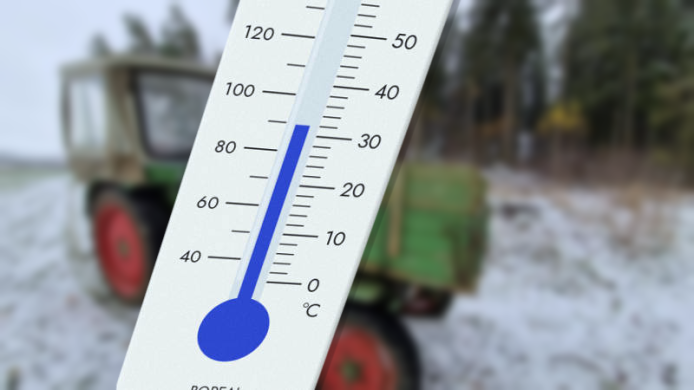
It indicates 32 °C
